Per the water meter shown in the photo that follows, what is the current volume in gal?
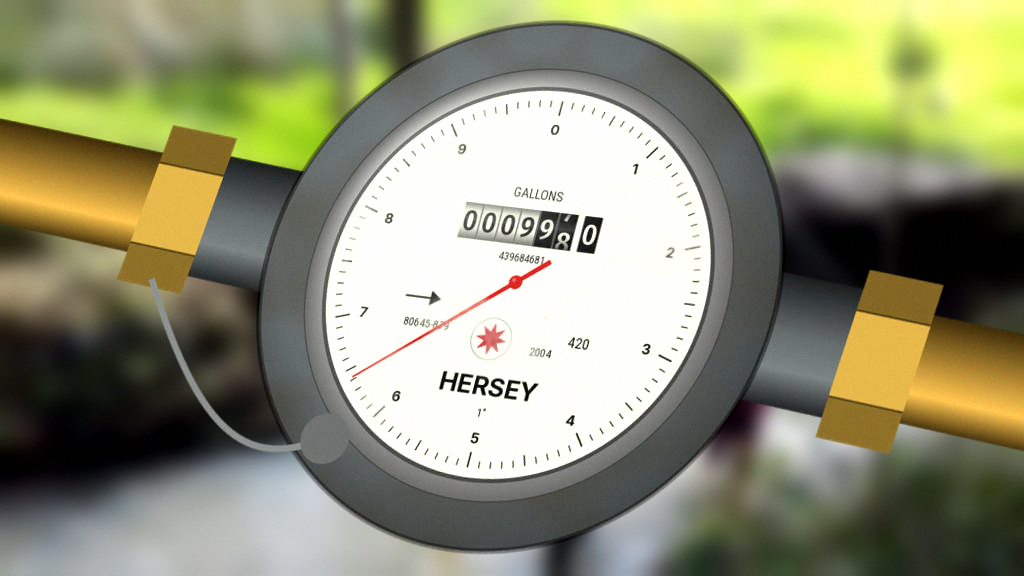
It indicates 9976.4 gal
